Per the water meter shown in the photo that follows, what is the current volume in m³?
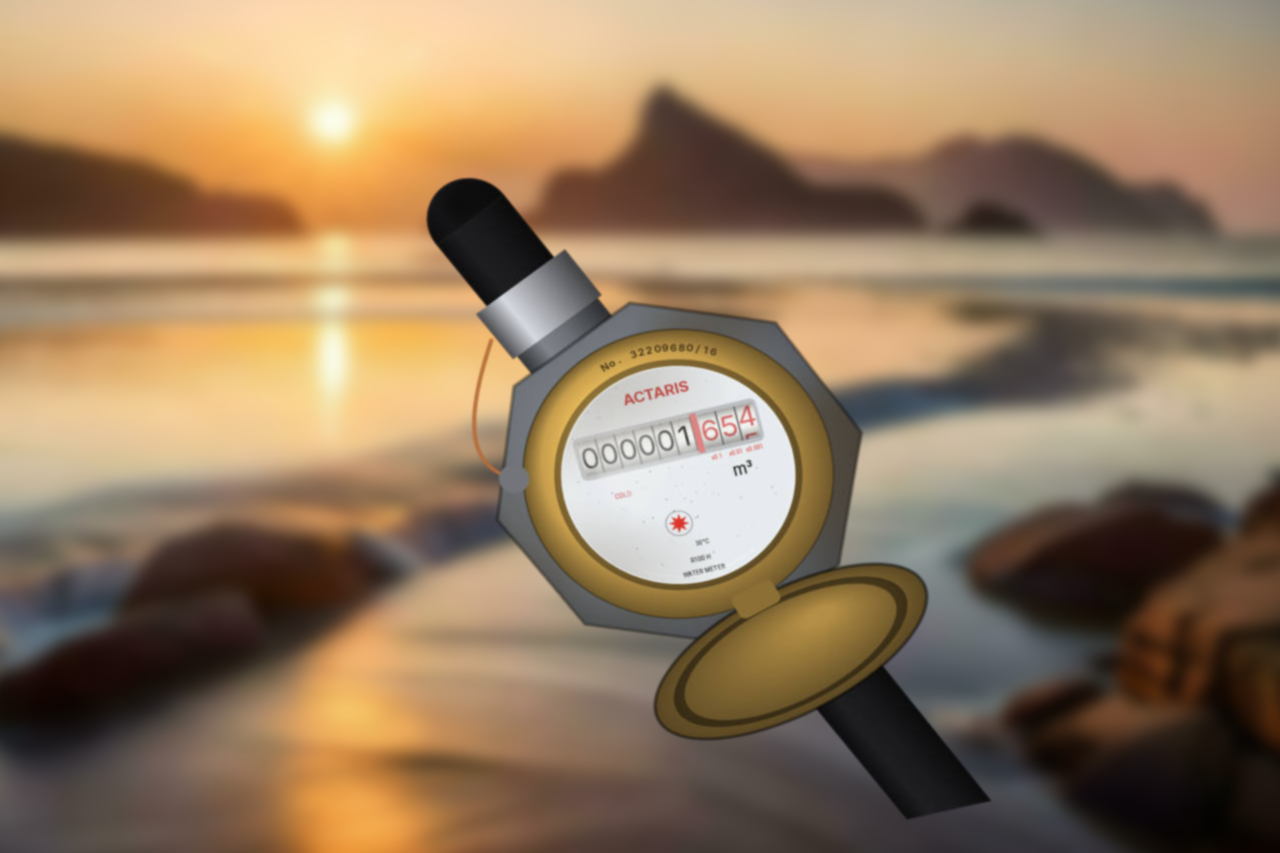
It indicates 1.654 m³
